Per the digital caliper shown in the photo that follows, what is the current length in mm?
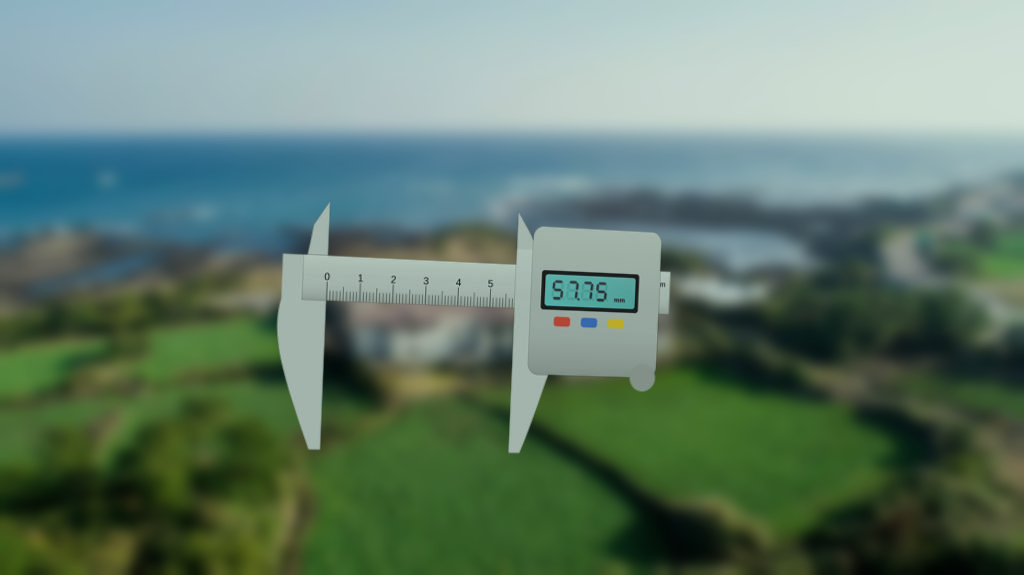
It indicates 57.75 mm
